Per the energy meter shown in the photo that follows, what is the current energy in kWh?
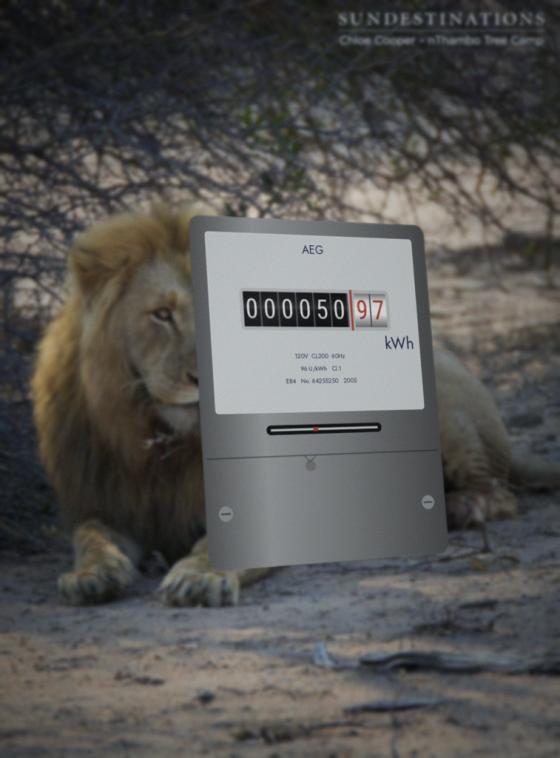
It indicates 50.97 kWh
